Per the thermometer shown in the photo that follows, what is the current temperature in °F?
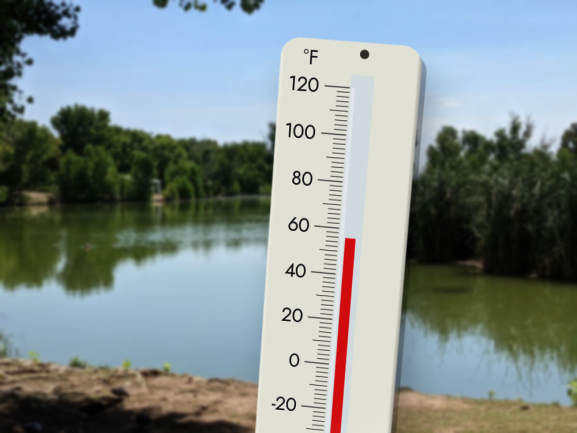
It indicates 56 °F
